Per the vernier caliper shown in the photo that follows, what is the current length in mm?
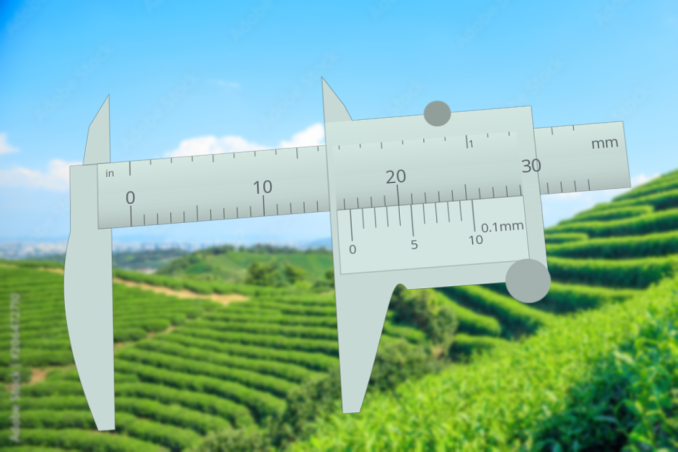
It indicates 16.4 mm
